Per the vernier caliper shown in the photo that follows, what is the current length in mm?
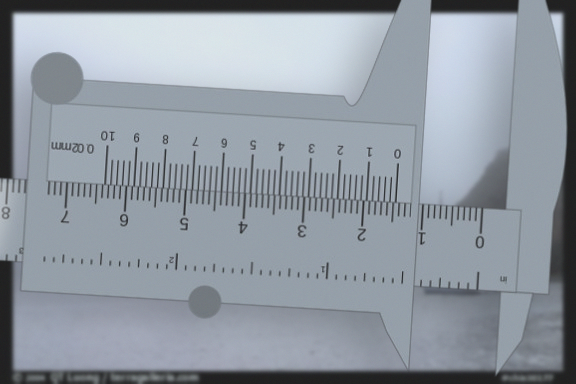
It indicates 14.6 mm
